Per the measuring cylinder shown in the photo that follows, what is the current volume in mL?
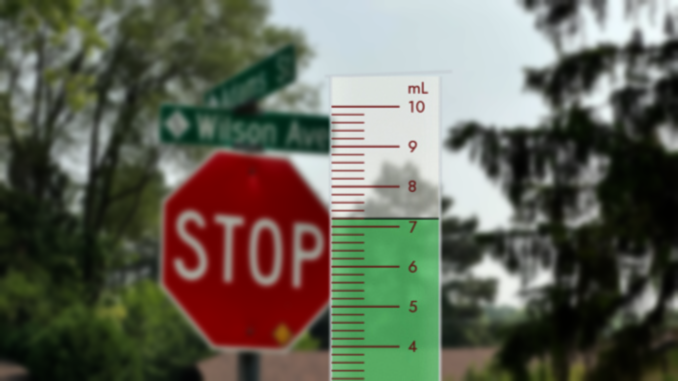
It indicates 7.2 mL
